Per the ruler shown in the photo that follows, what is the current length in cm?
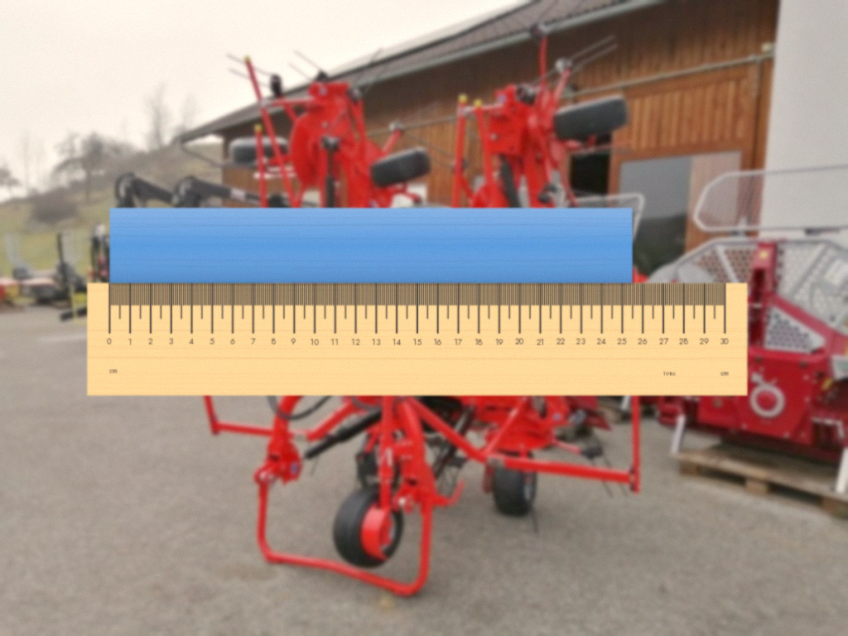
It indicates 25.5 cm
